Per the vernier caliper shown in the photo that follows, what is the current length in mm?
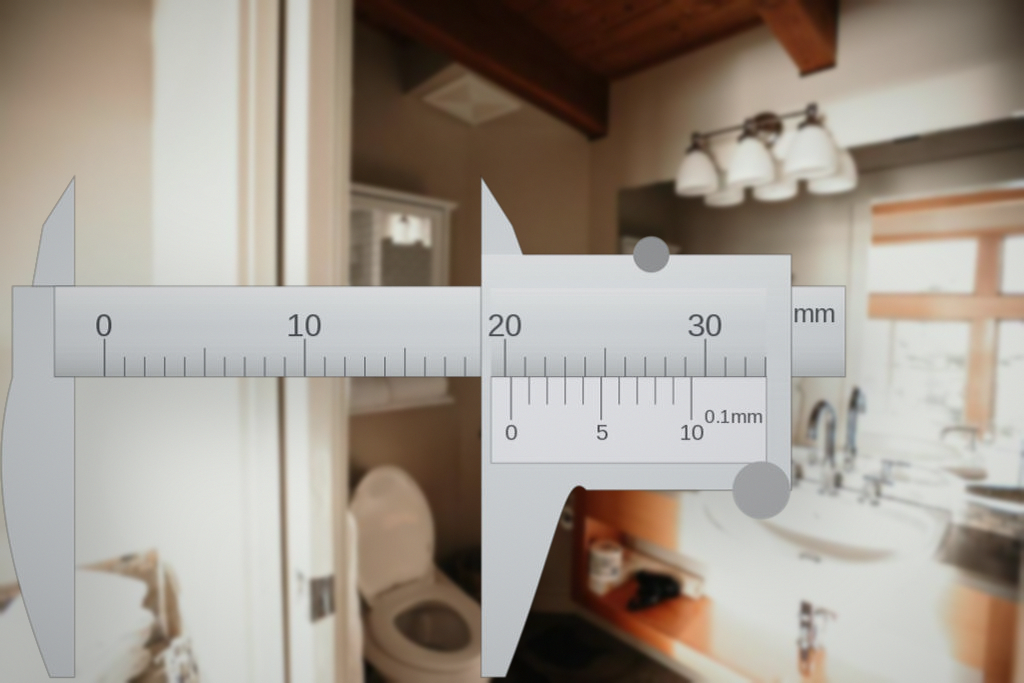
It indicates 20.3 mm
